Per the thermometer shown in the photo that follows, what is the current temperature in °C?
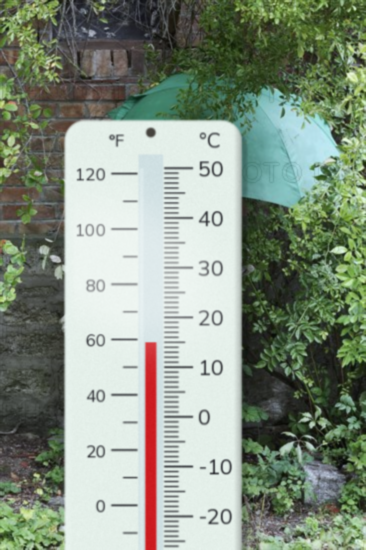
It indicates 15 °C
